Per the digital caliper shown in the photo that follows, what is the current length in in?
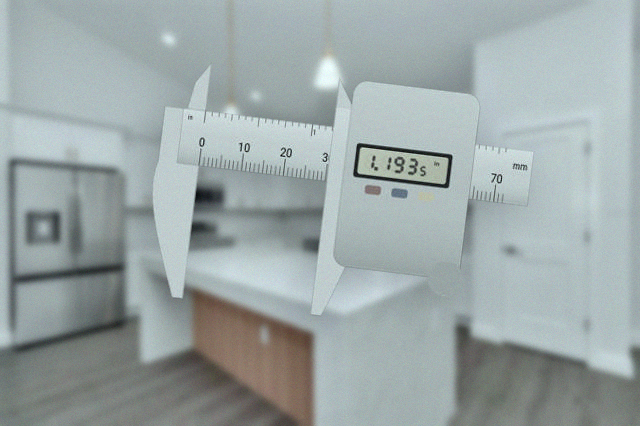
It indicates 1.1935 in
